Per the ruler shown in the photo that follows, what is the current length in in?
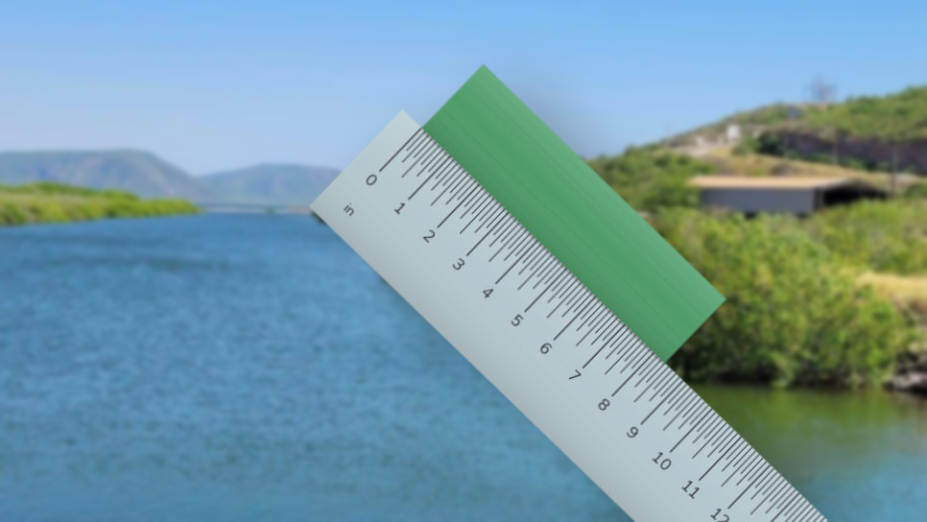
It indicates 8.375 in
